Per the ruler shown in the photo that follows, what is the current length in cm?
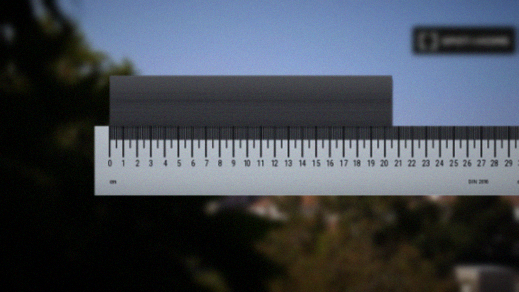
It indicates 20.5 cm
